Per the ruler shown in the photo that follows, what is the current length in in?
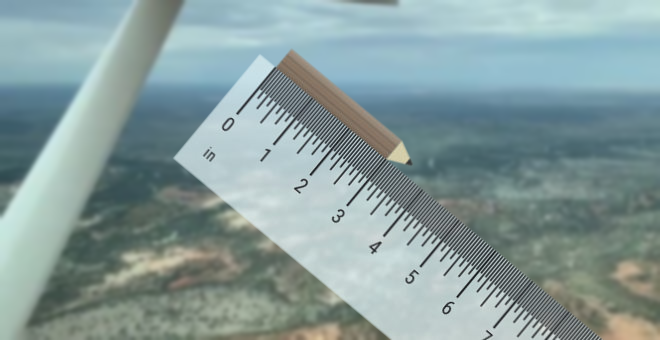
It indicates 3.5 in
